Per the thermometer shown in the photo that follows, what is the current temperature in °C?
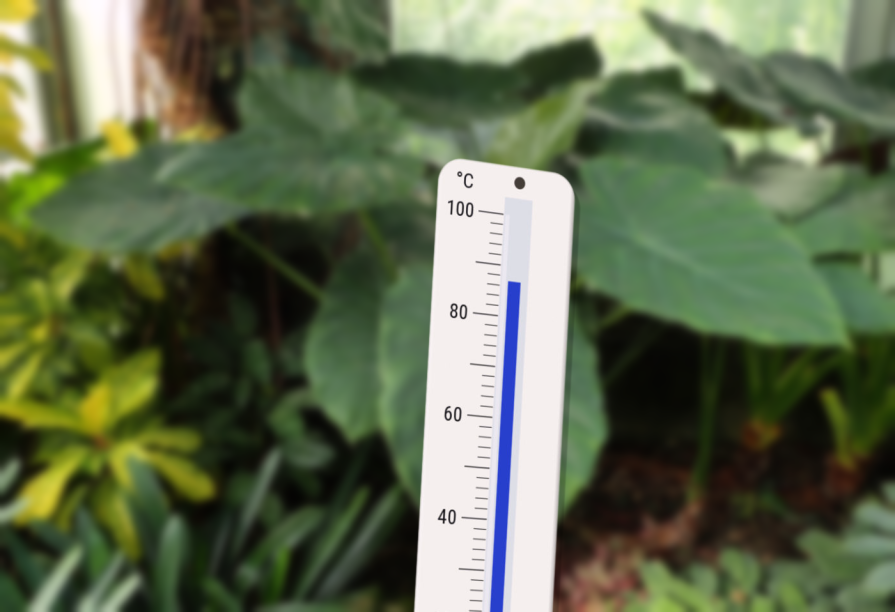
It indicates 87 °C
